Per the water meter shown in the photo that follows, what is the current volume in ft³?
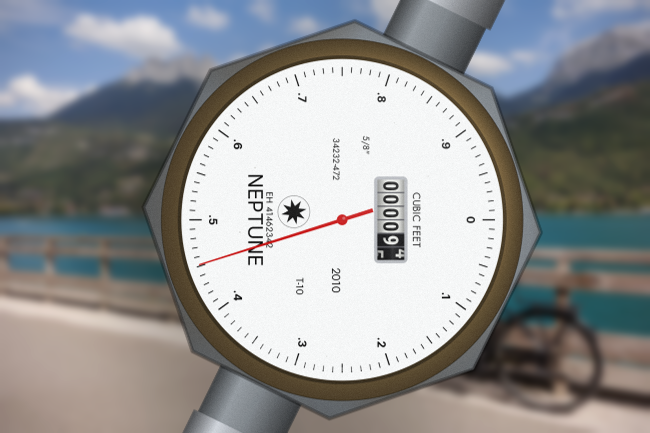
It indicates 94.45 ft³
